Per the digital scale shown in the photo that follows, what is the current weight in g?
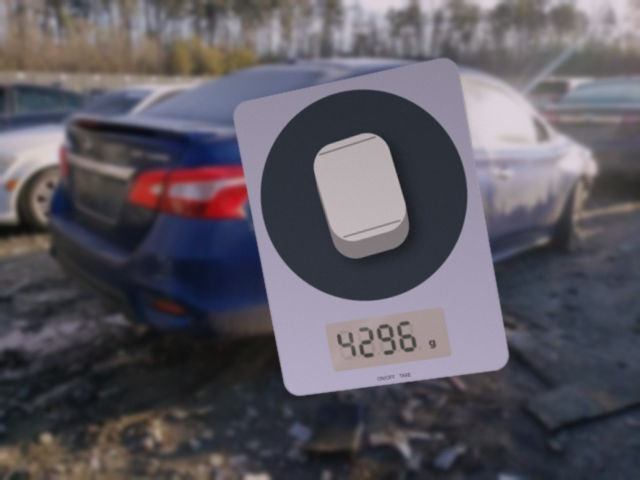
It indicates 4296 g
